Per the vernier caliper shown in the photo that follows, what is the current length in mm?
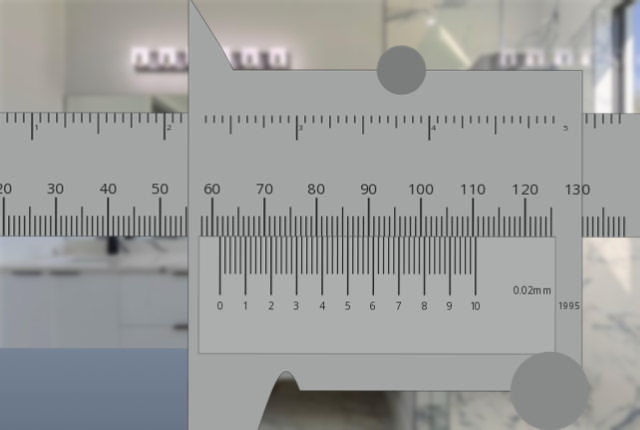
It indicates 61.5 mm
